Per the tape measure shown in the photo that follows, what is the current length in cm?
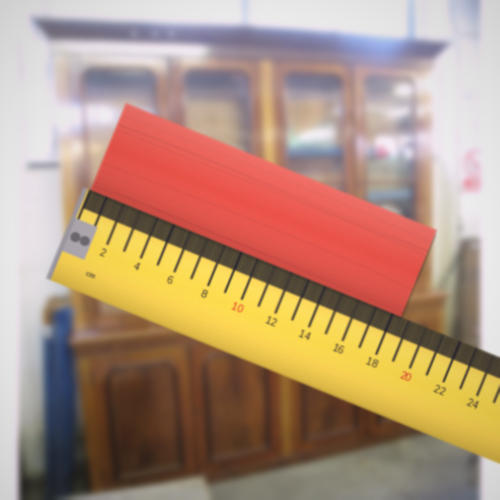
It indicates 18.5 cm
